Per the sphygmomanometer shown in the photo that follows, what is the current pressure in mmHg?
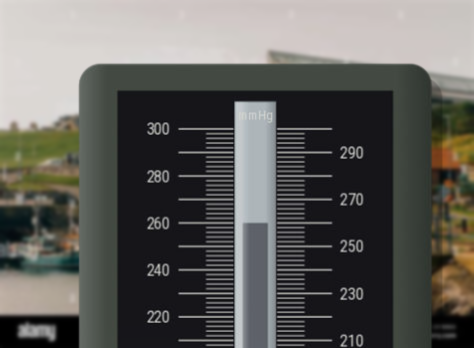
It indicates 260 mmHg
